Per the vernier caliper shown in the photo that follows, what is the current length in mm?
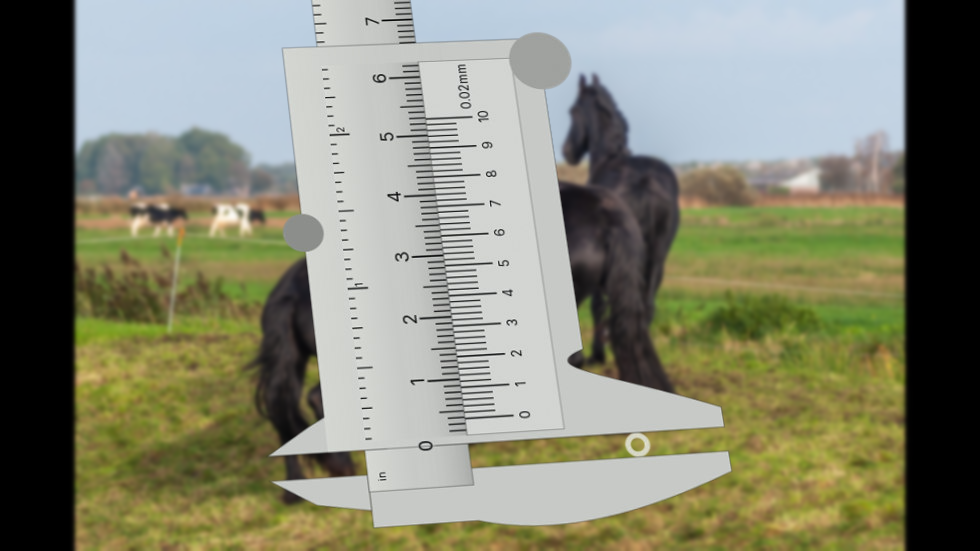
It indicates 3.8 mm
